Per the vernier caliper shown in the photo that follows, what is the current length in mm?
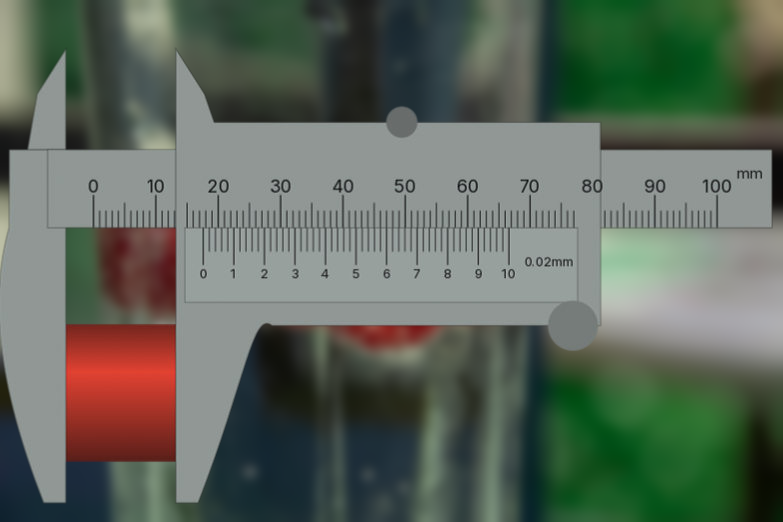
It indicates 17.6 mm
